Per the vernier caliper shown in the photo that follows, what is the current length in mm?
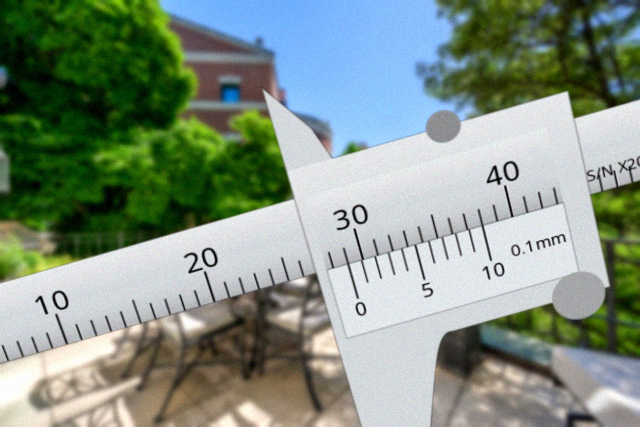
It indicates 29.0 mm
